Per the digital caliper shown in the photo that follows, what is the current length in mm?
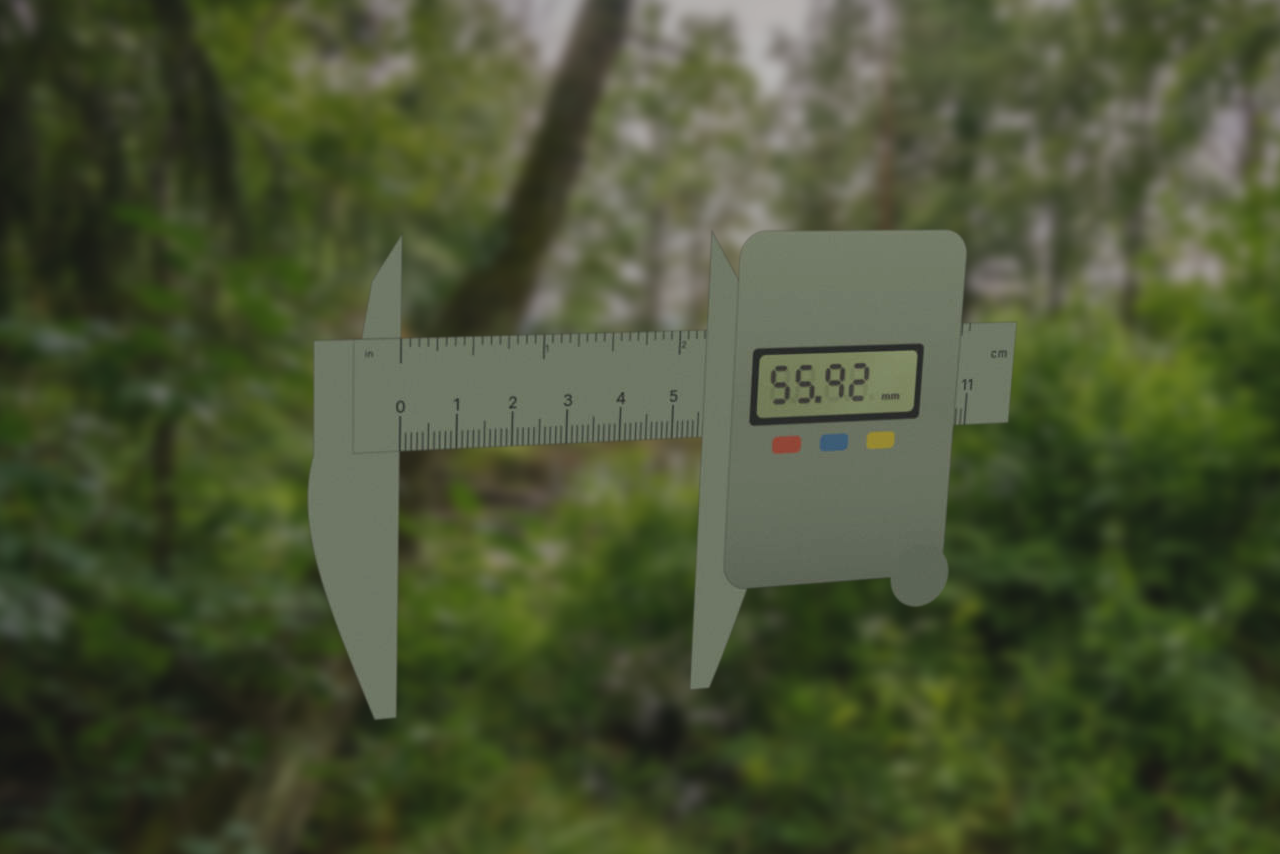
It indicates 55.92 mm
